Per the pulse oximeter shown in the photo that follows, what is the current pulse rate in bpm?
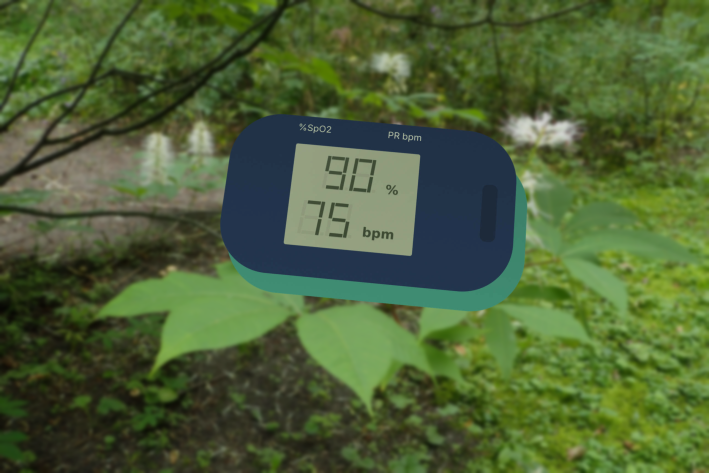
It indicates 75 bpm
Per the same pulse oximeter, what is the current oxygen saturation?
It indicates 90 %
